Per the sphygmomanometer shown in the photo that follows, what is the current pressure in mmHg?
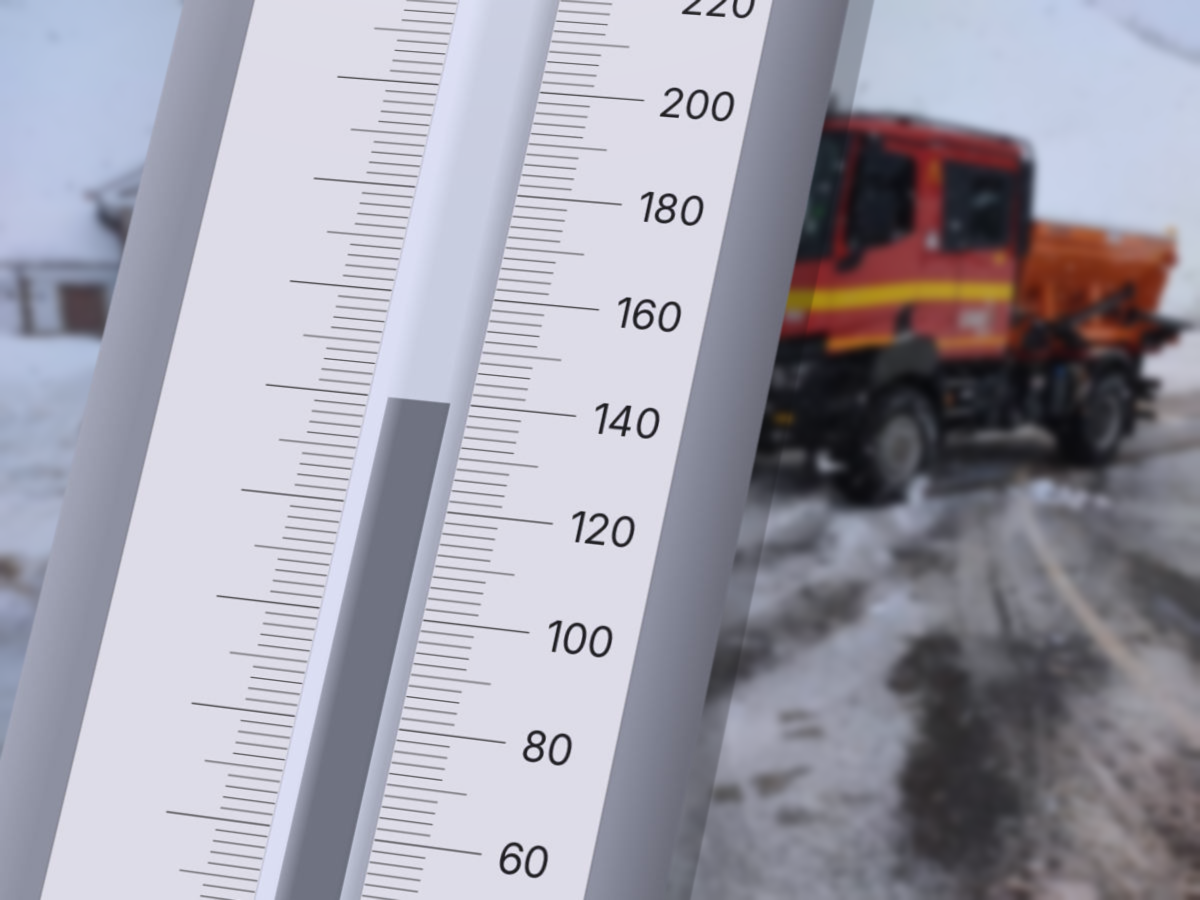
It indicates 140 mmHg
